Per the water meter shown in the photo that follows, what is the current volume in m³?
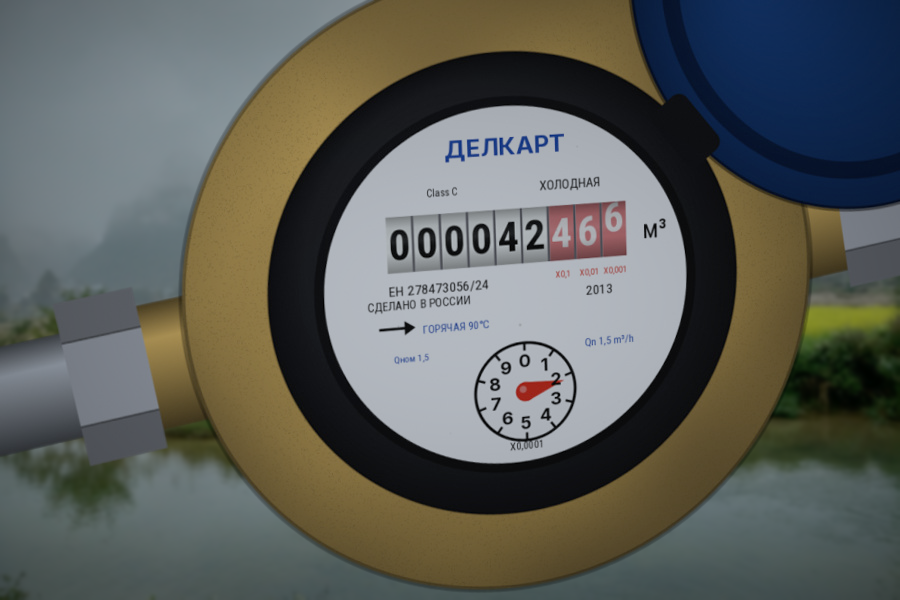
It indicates 42.4662 m³
